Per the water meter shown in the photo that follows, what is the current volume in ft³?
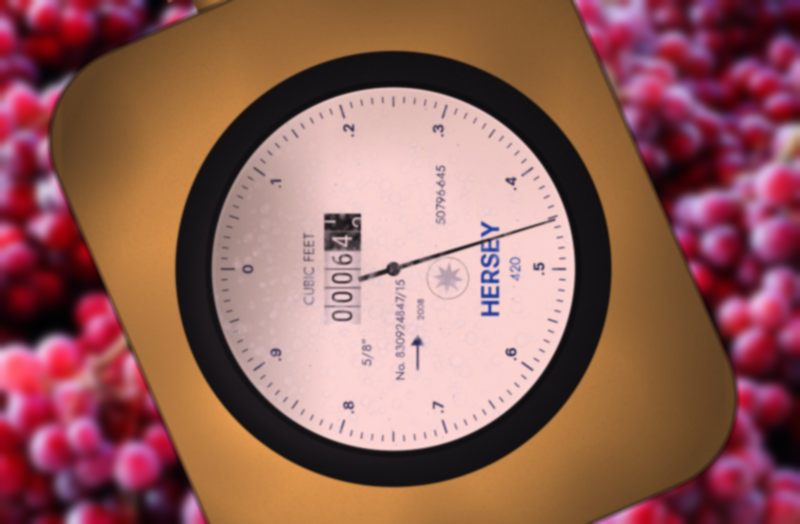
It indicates 641.45 ft³
